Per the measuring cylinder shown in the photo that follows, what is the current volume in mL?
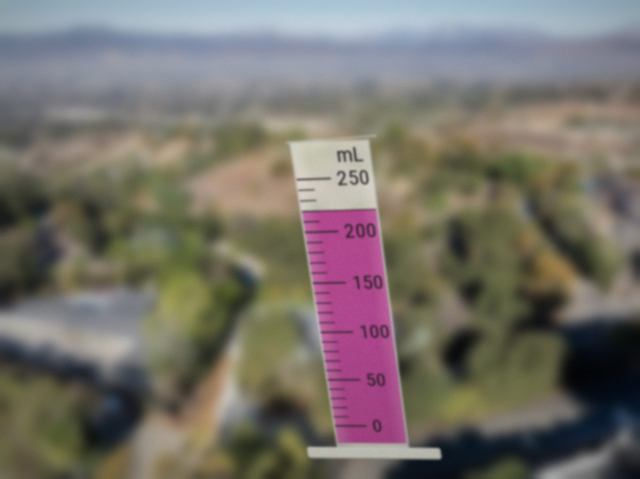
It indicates 220 mL
